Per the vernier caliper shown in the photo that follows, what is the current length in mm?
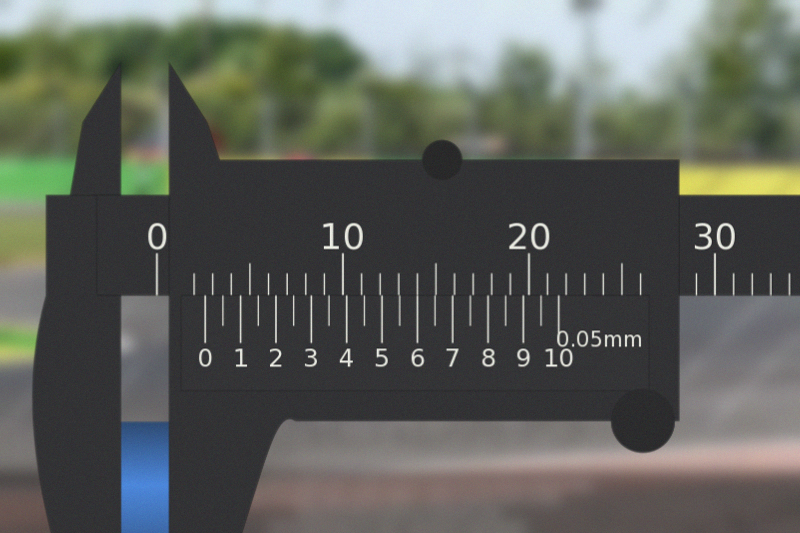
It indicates 2.6 mm
